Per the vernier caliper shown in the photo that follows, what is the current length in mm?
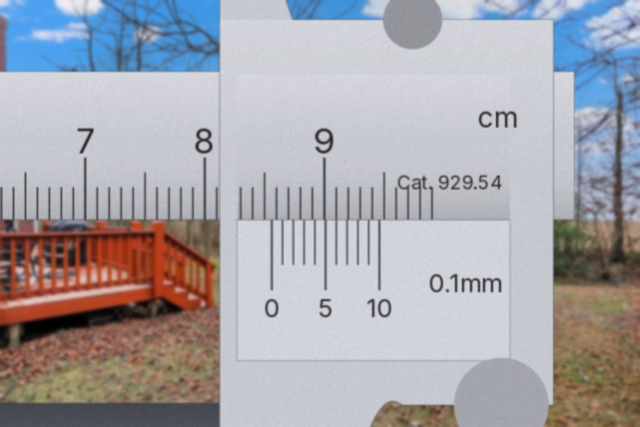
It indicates 85.6 mm
